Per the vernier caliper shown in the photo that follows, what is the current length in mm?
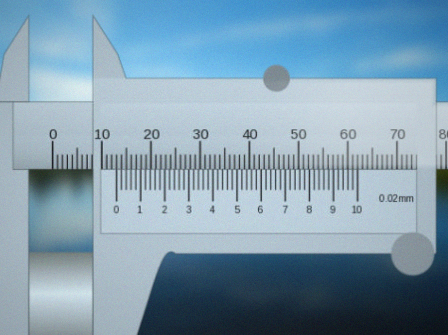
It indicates 13.0 mm
